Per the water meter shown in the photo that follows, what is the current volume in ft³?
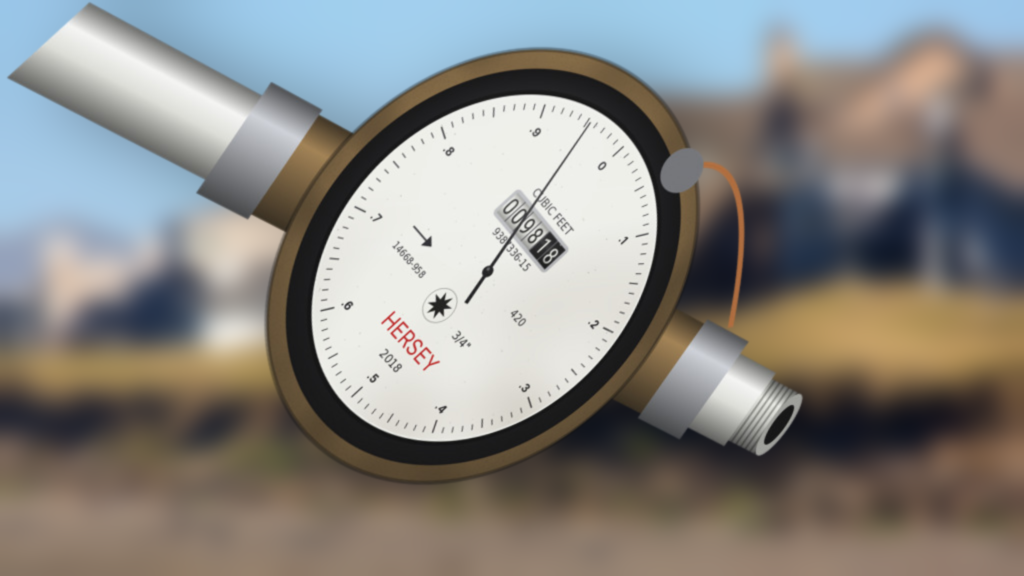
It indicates 9817.95 ft³
